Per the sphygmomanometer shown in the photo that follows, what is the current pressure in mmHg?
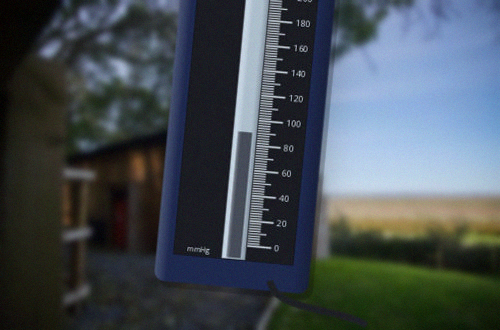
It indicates 90 mmHg
